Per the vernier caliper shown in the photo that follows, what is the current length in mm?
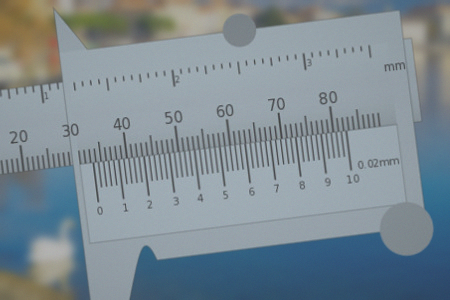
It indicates 33.5 mm
